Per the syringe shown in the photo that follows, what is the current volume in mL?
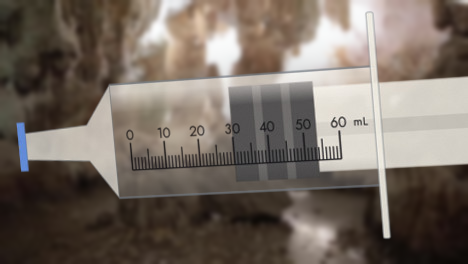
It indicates 30 mL
